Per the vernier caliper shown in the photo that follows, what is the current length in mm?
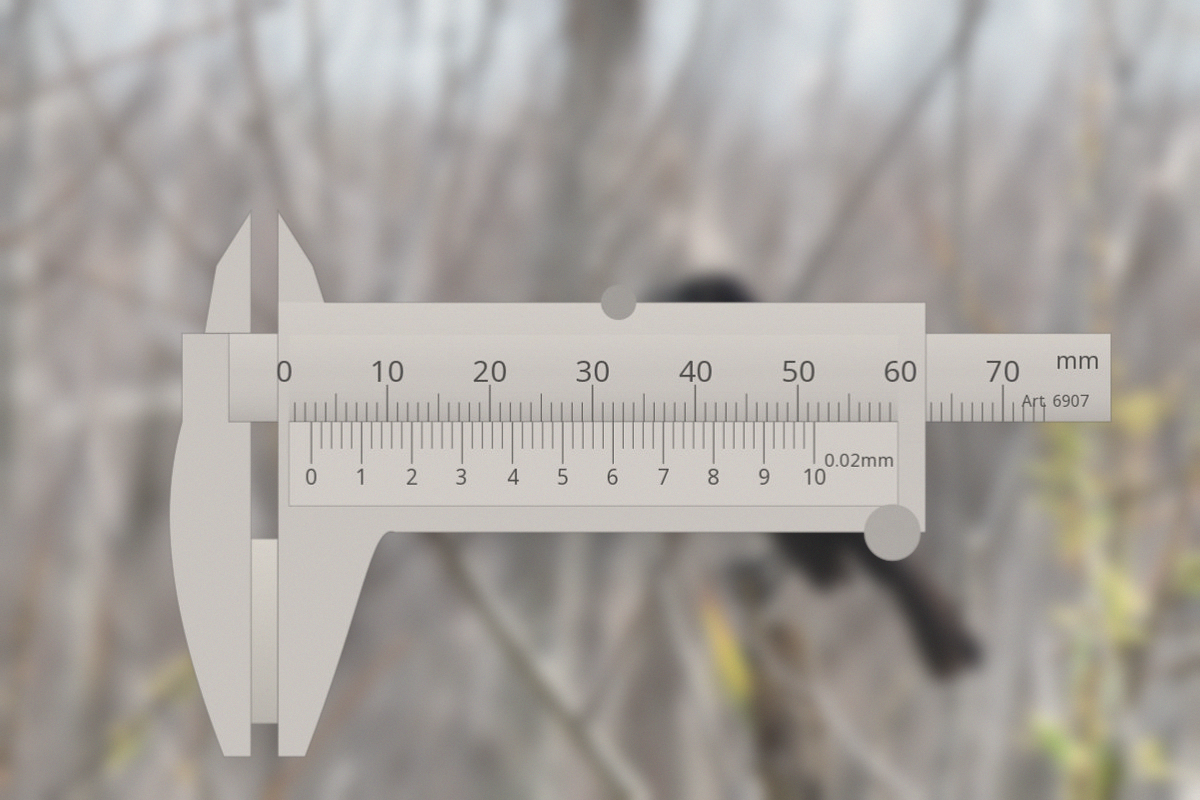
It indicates 2.6 mm
